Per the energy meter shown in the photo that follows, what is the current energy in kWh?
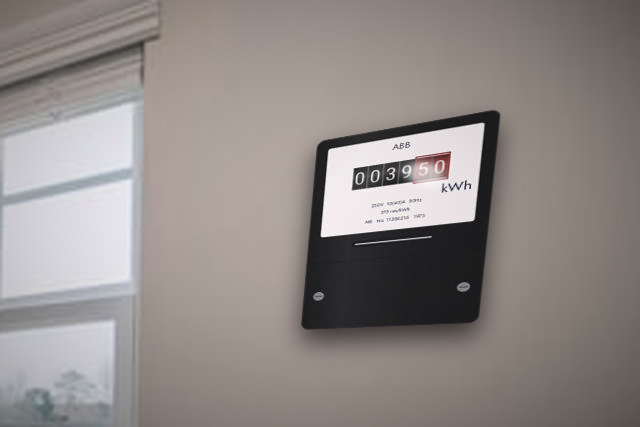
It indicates 39.50 kWh
